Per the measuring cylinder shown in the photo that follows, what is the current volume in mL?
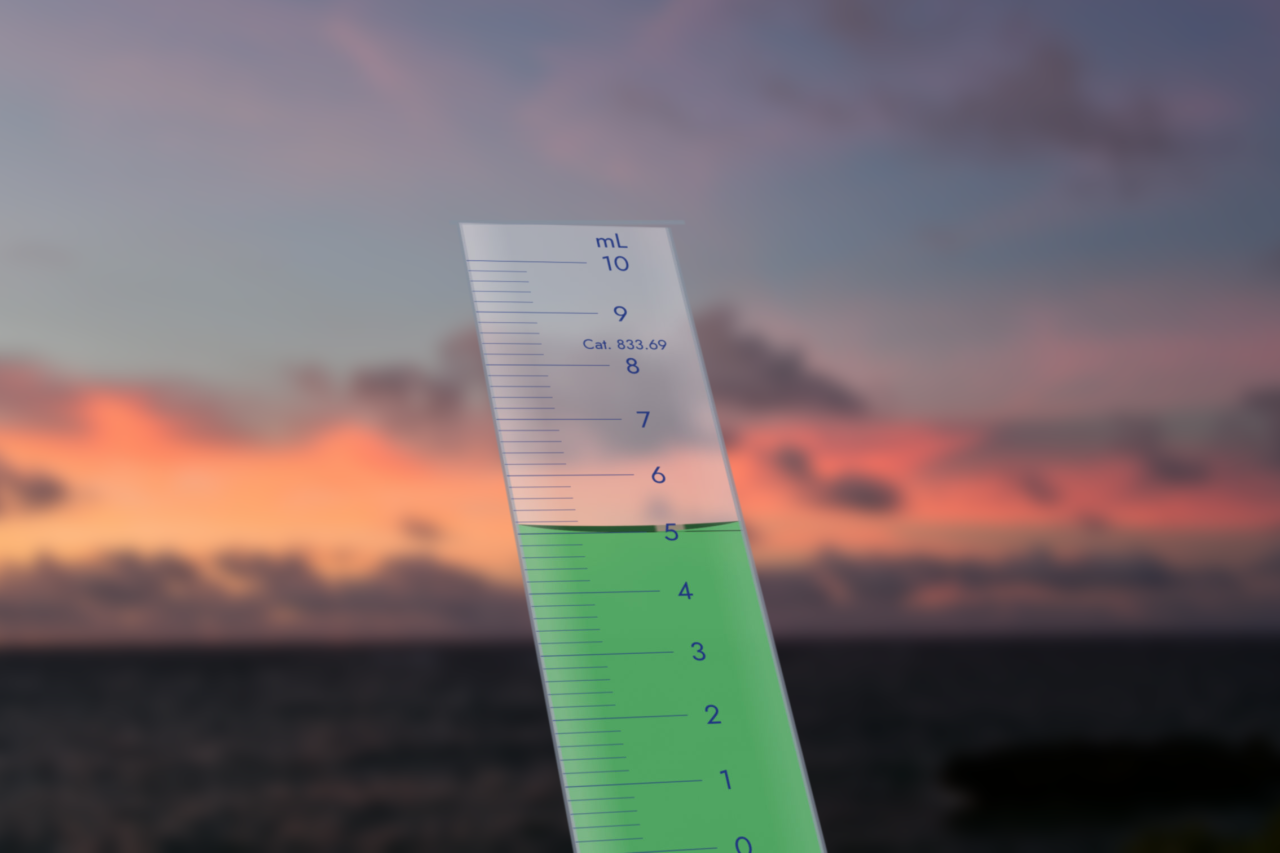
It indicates 5 mL
